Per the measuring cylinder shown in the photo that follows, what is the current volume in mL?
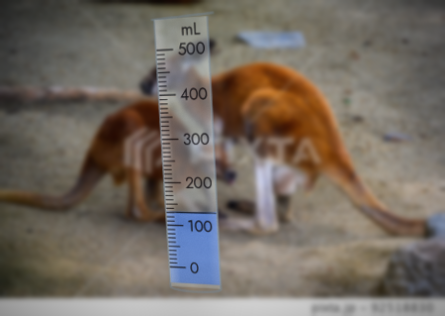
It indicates 130 mL
